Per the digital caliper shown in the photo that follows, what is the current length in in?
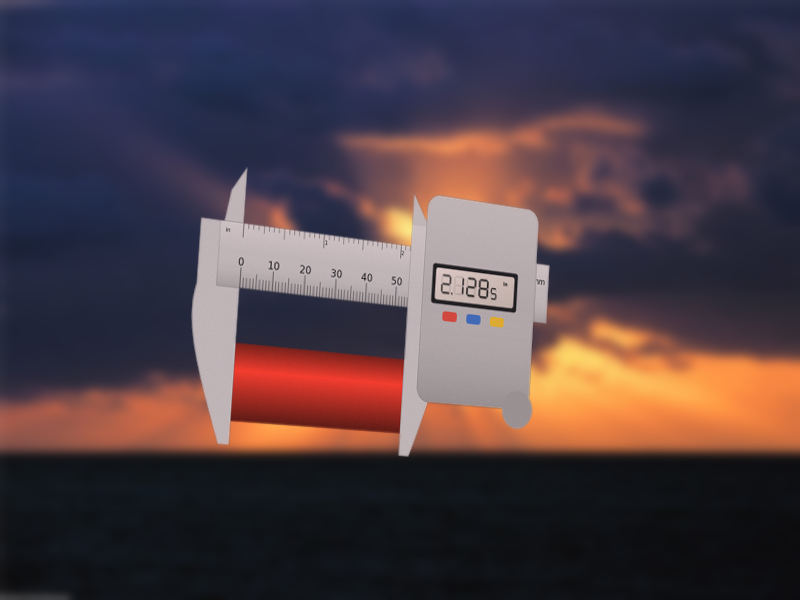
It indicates 2.1285 in
